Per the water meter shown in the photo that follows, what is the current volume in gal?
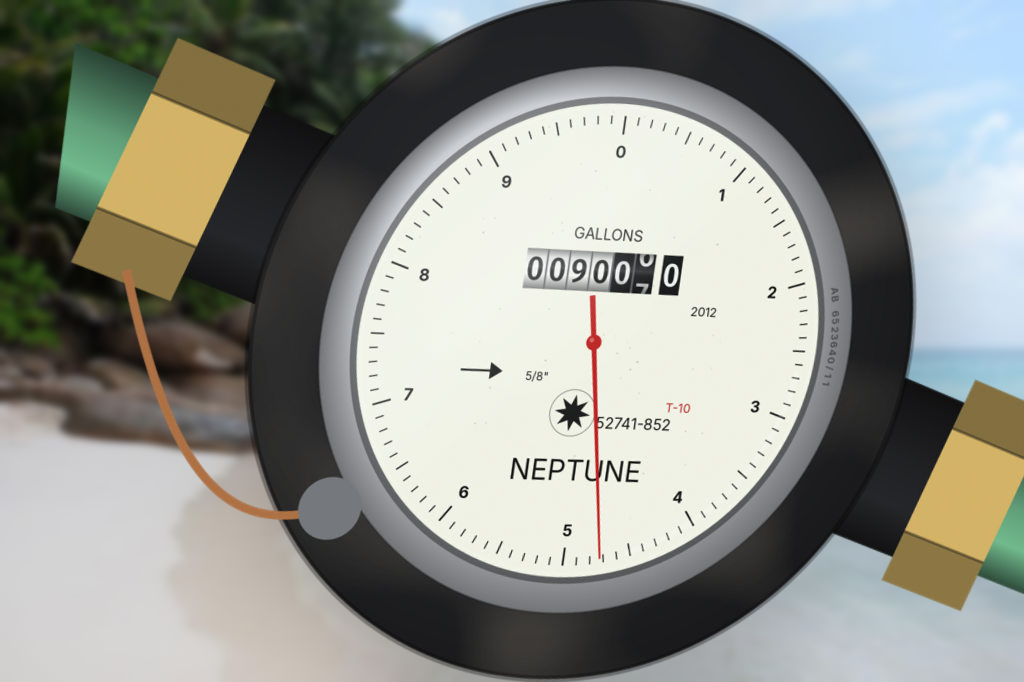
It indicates 90064.7 gal
